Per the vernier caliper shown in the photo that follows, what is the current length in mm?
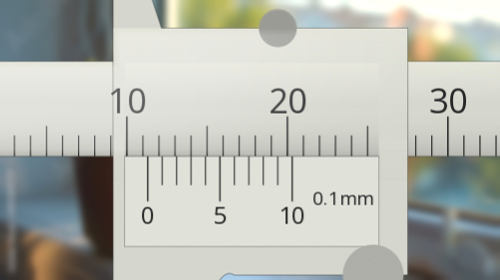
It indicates 11.3 mm
